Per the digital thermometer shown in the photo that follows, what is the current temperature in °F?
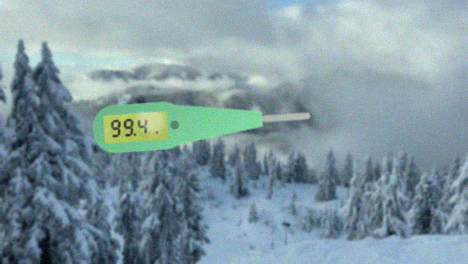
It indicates 99.4 °F
